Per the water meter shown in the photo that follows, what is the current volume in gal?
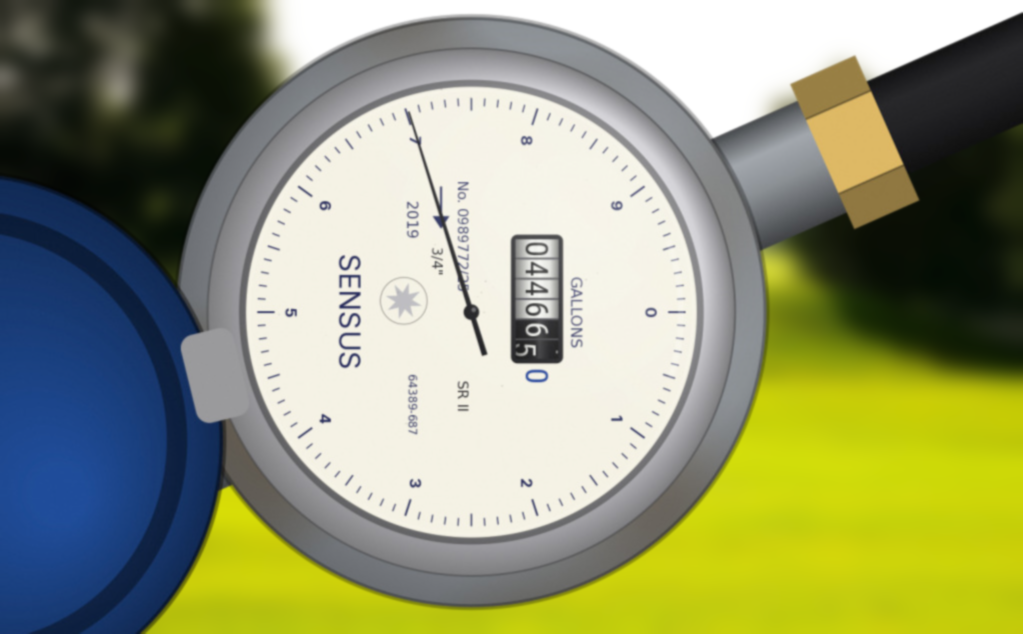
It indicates 446647.0 gal
